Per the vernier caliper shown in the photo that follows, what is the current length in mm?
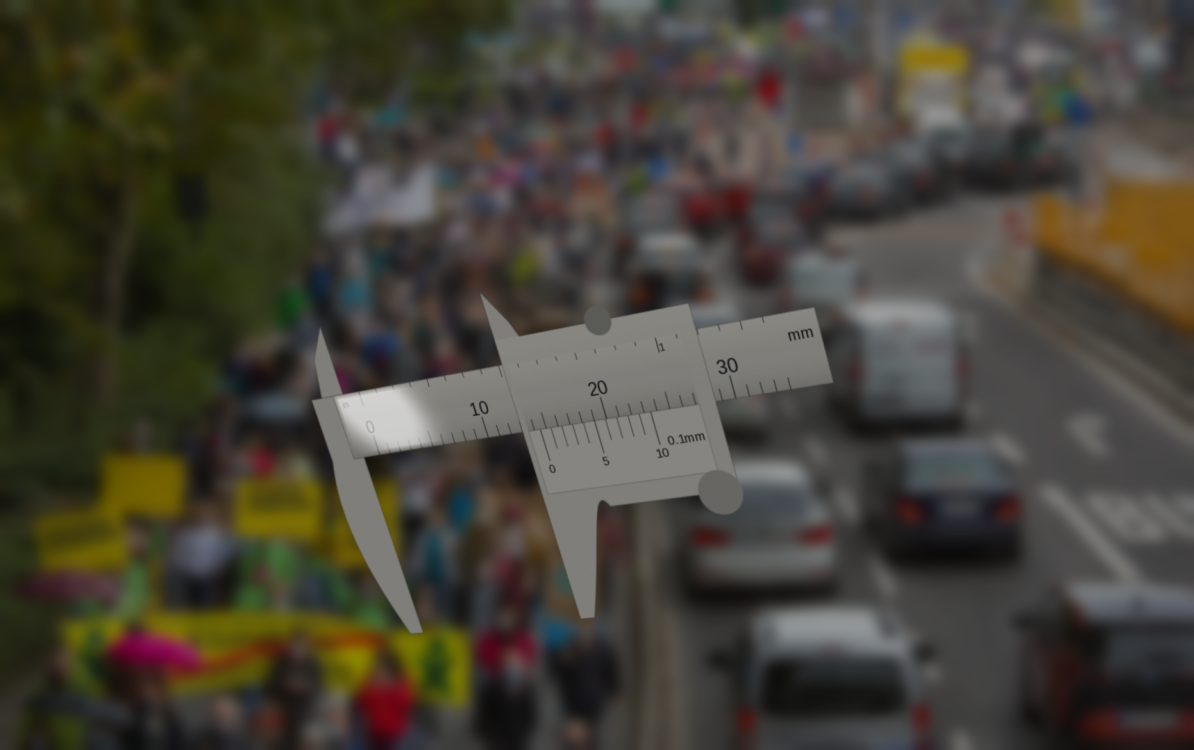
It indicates 14.5 mm
